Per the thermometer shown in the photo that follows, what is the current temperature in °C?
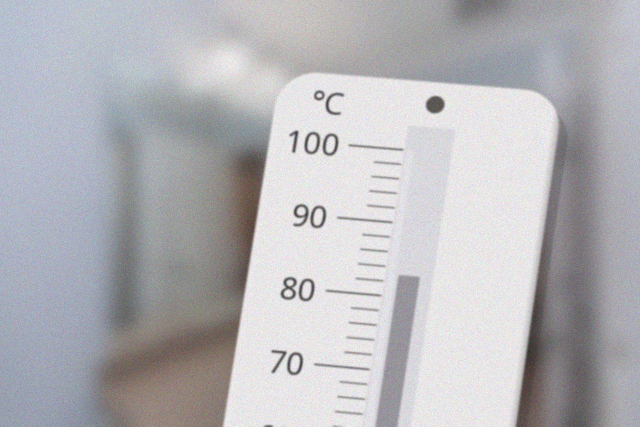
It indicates 83 °C
